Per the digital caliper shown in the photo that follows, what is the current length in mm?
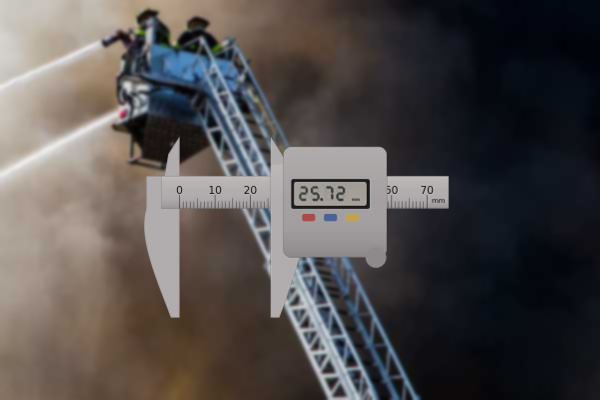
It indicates 25.72 mm
